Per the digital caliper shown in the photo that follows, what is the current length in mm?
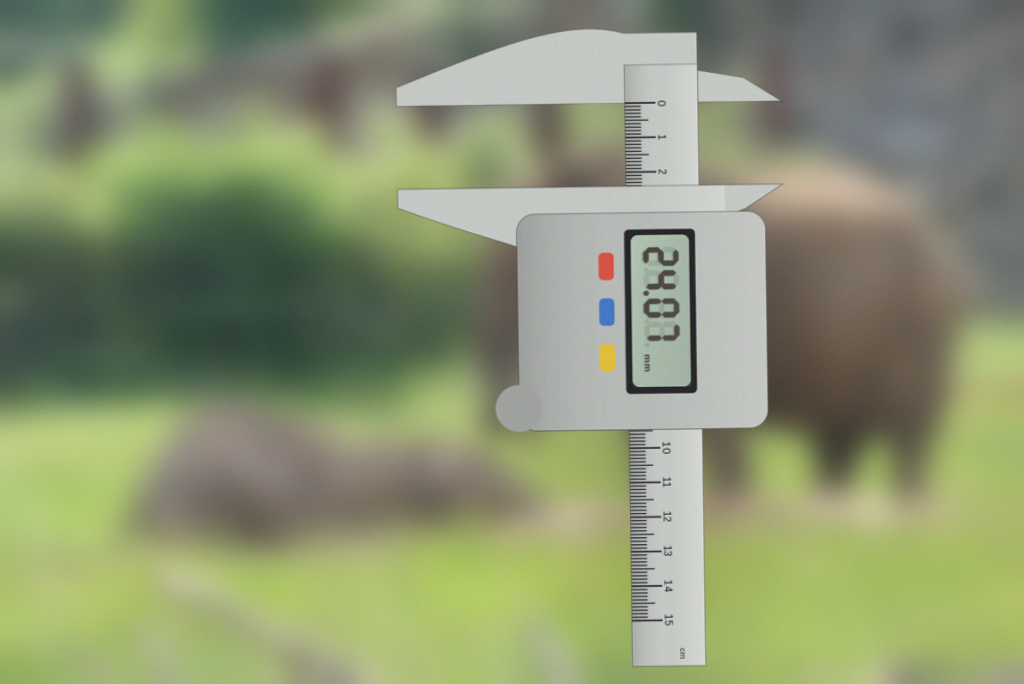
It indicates 24.07 mm
